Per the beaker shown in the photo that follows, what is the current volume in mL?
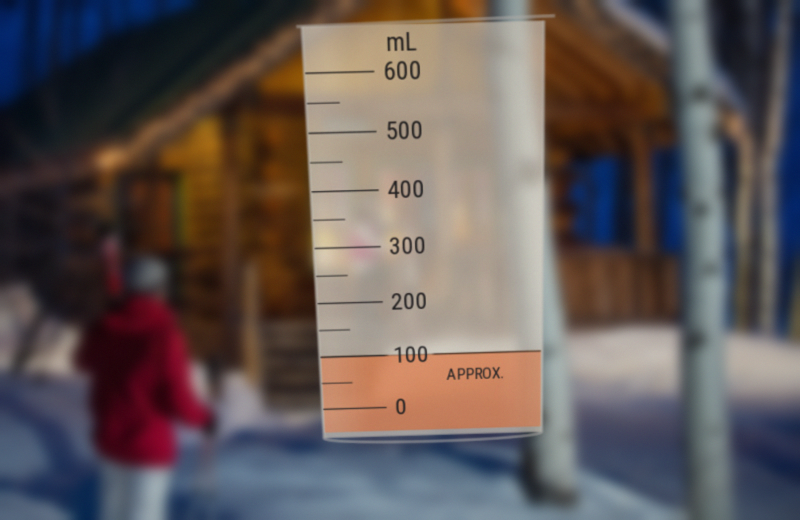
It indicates 100 mL
